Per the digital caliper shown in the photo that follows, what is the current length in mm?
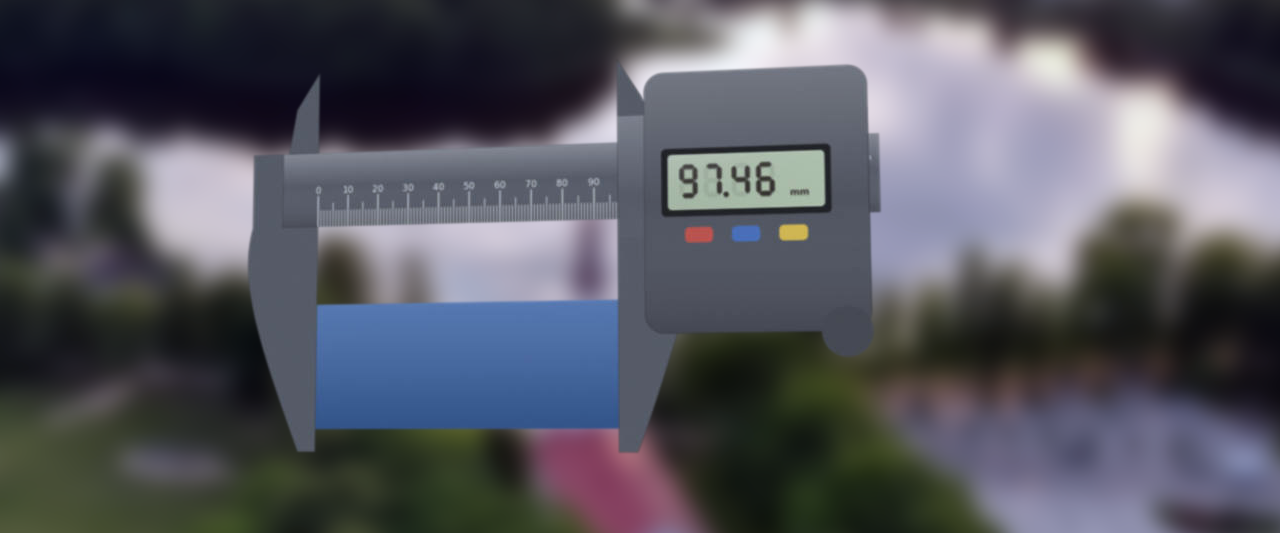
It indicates 97.46 mm
